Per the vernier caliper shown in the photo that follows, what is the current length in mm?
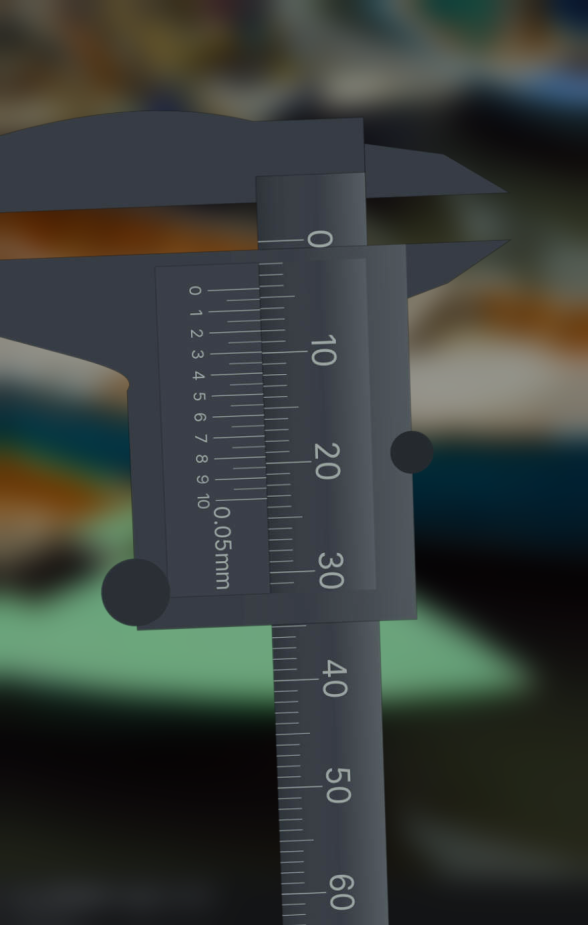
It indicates 4.2 mm
